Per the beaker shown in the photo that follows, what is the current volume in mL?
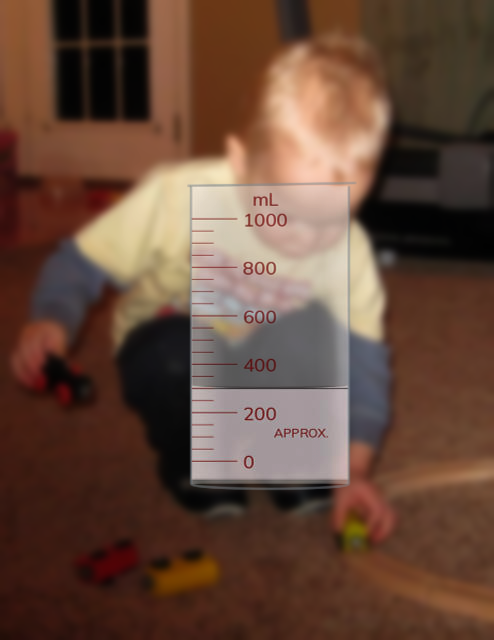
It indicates 300 mL
